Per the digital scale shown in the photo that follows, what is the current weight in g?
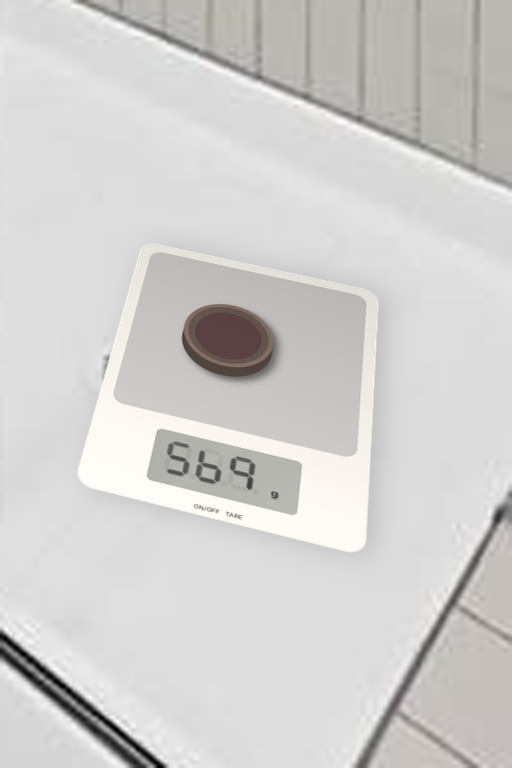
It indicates 569 g
